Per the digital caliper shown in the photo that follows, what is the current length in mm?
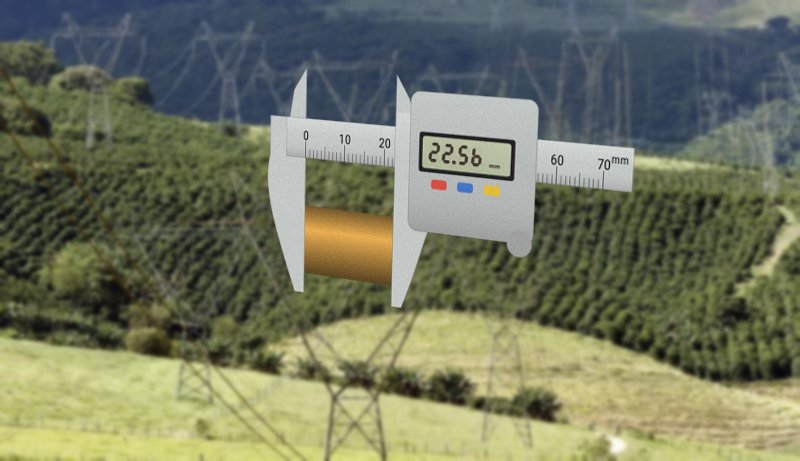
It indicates 22.56 mm
